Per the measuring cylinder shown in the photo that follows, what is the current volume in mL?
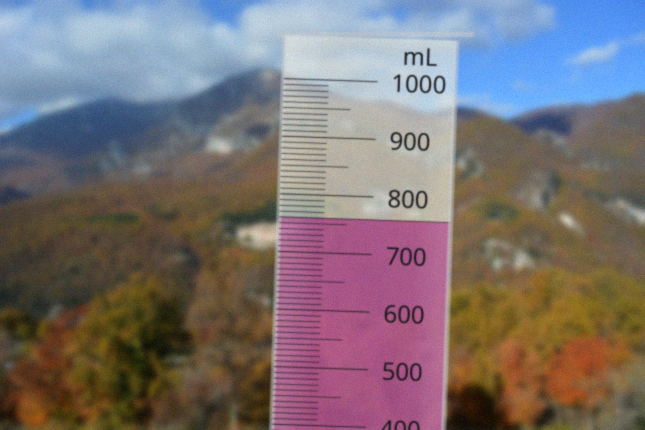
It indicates 760 mL
